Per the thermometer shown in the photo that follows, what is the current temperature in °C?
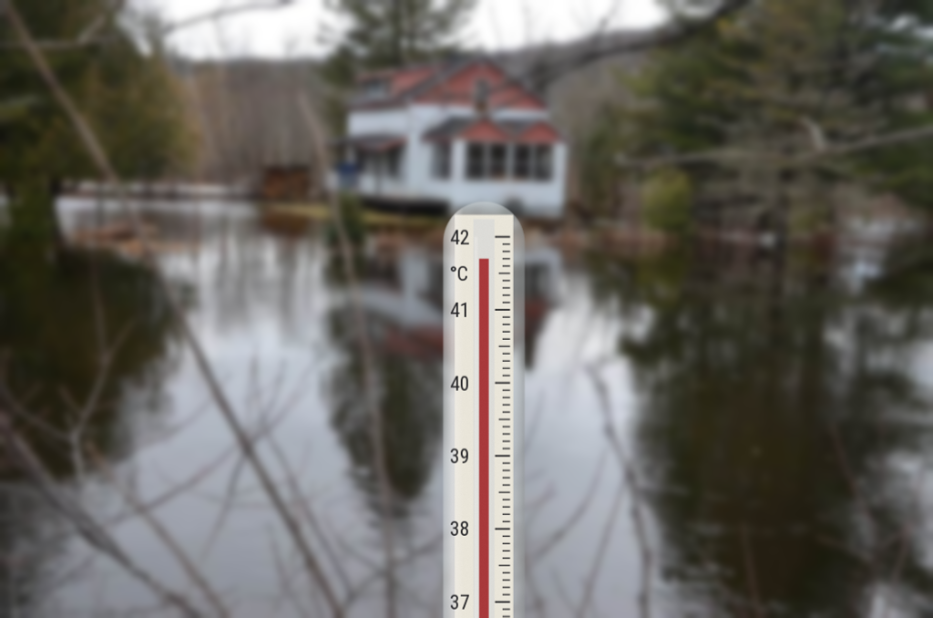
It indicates 41.7 °C
